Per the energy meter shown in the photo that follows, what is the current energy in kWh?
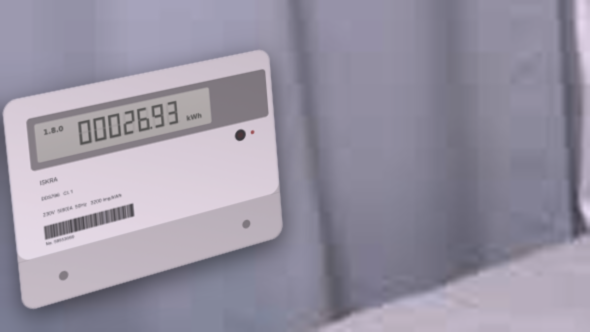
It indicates 26.93 kWh
